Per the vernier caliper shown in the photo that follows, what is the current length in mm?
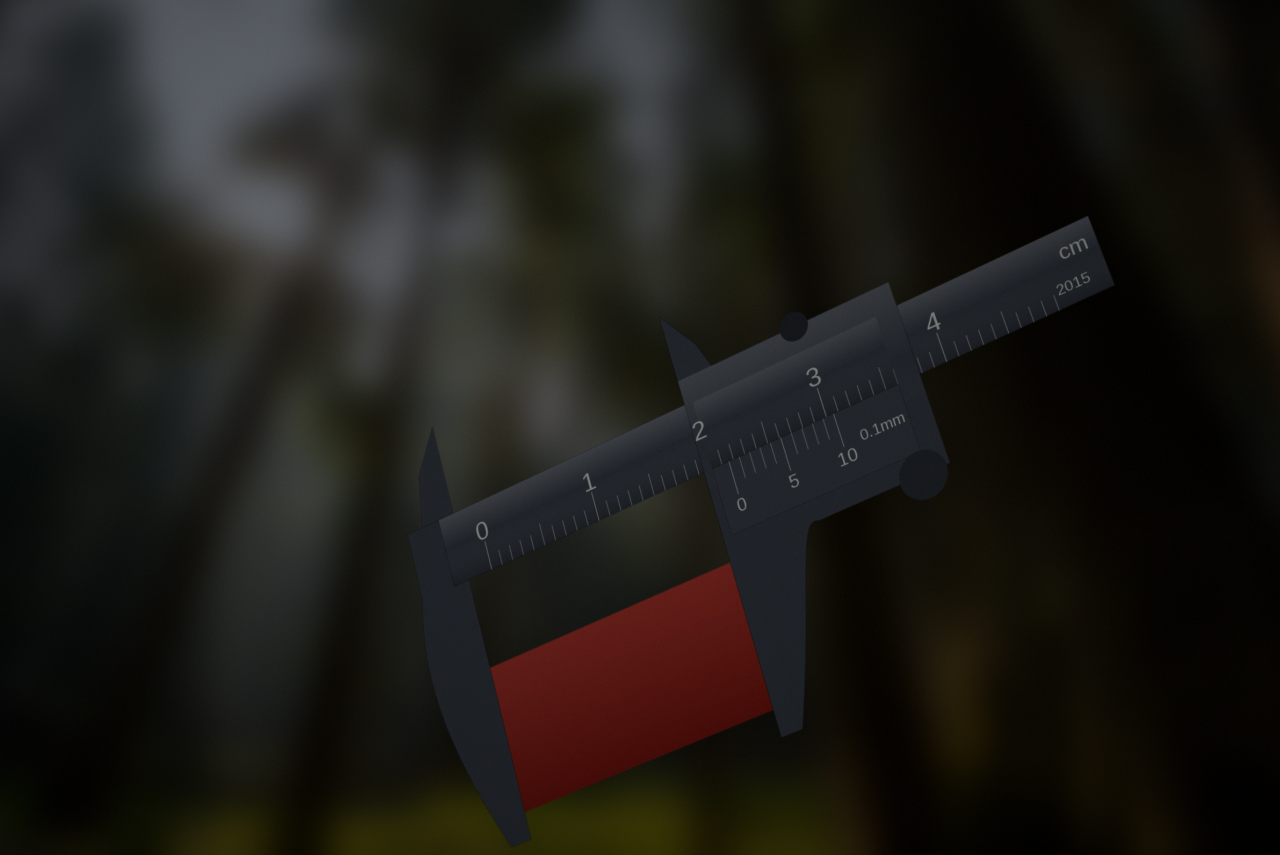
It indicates 21.6 mm
